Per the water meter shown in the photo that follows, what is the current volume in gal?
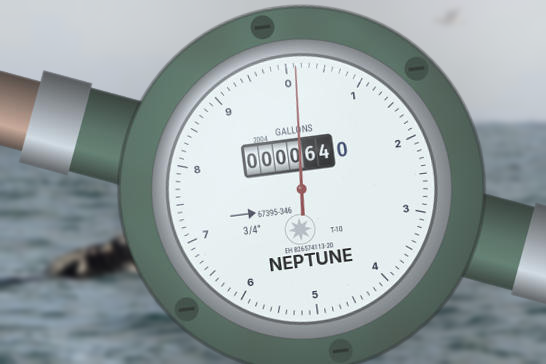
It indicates 640.1 gal
